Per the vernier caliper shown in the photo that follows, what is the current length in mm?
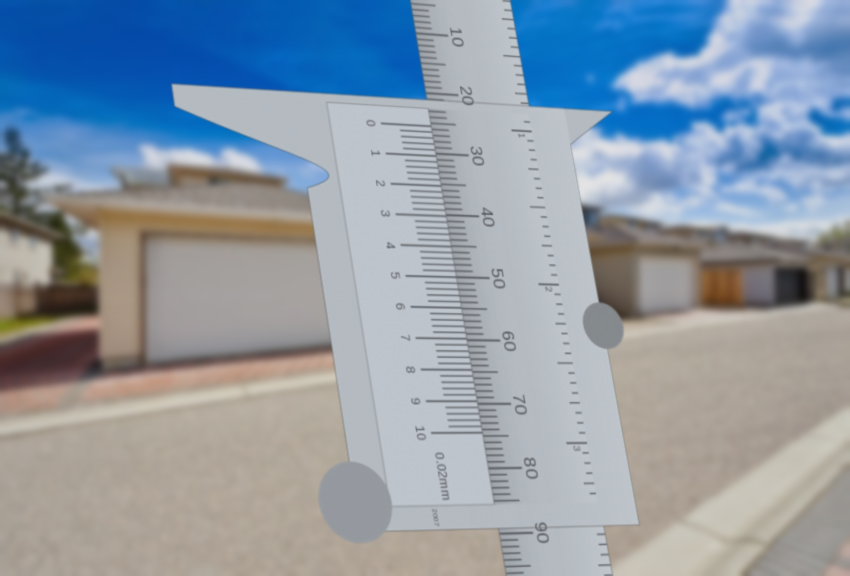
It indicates 25.5 mm
